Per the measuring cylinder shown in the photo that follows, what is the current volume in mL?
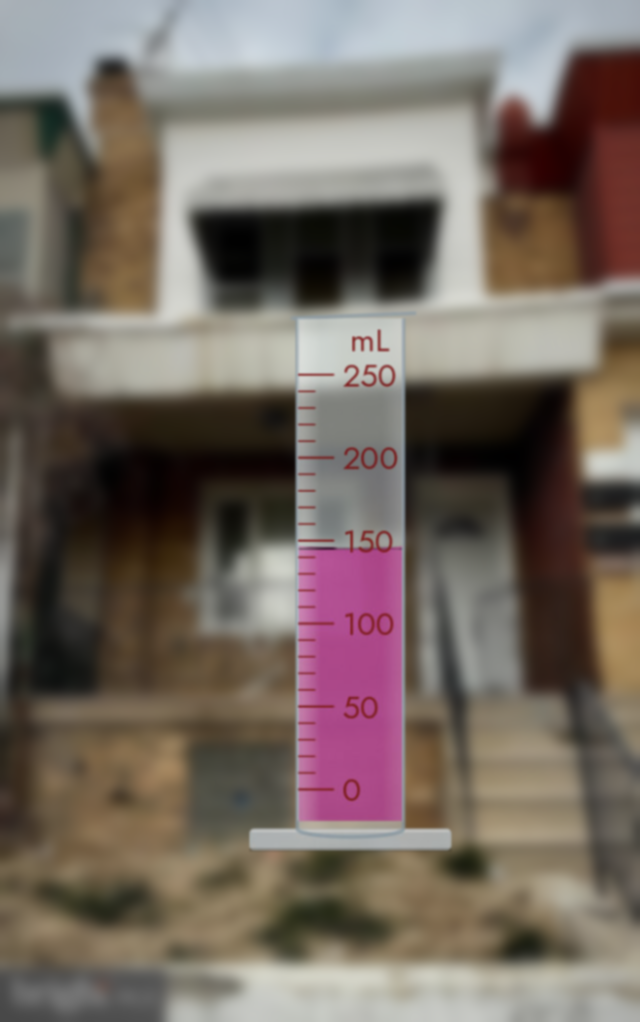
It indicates 145 mL
